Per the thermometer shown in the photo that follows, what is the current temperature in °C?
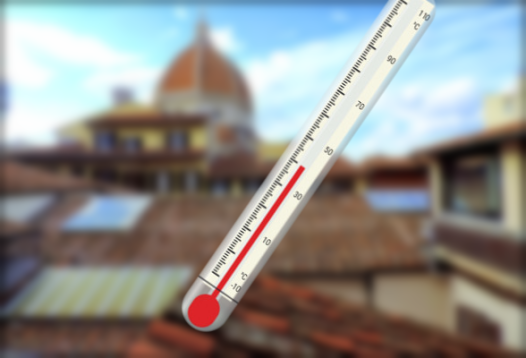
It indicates 40 °C
